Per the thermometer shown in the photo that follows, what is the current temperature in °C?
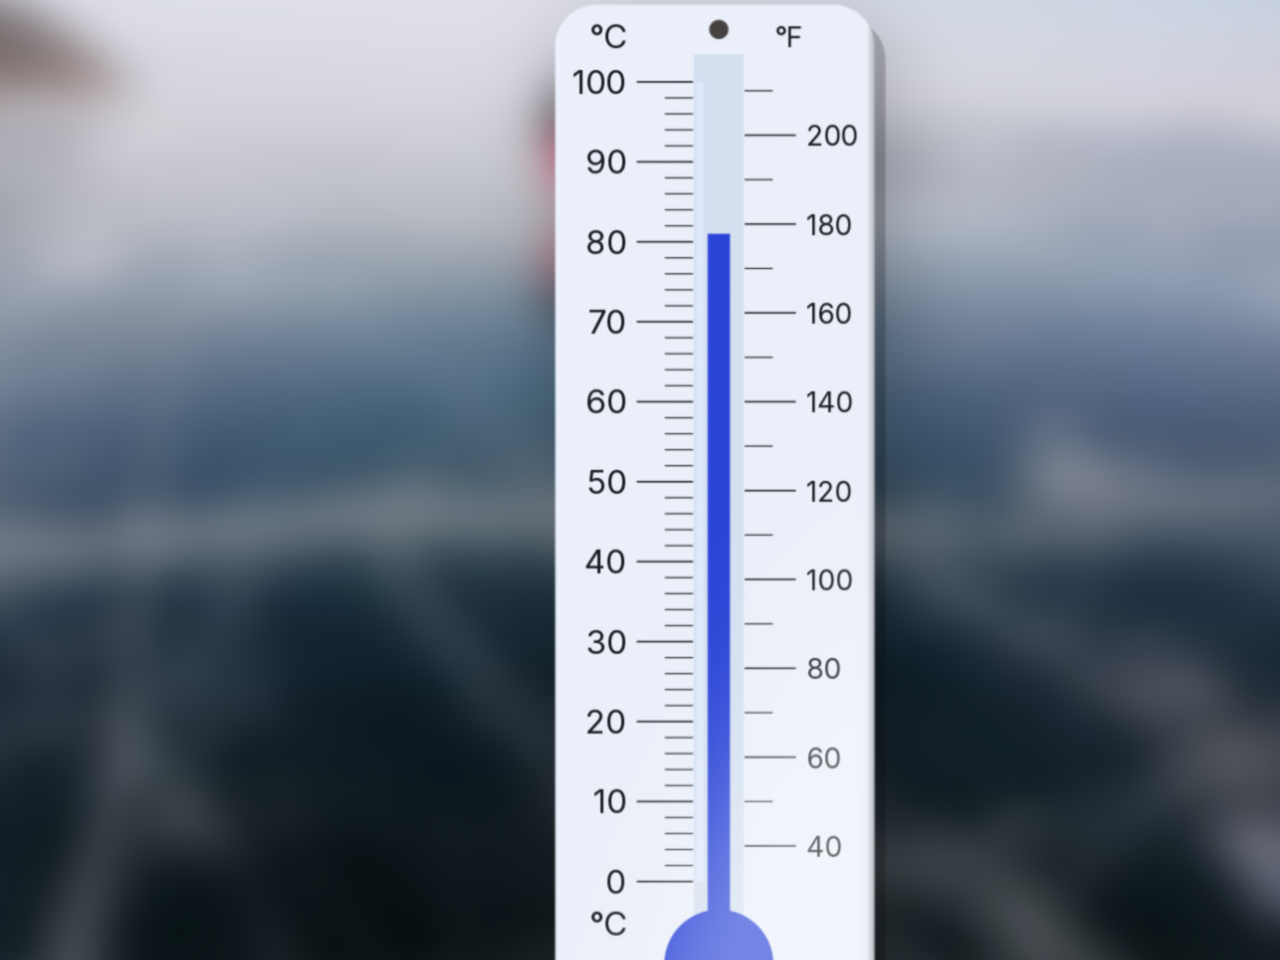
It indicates 81 °C
